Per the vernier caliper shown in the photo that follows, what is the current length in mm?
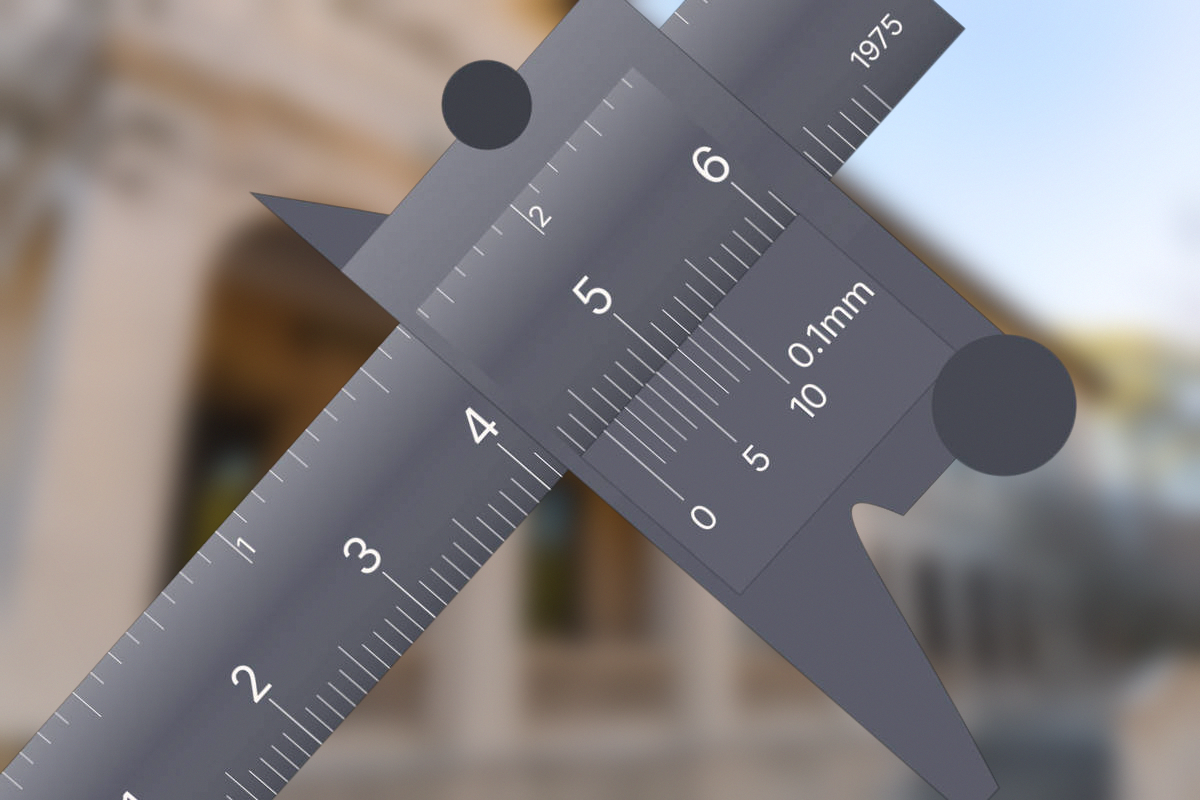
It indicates 44.6 mm
